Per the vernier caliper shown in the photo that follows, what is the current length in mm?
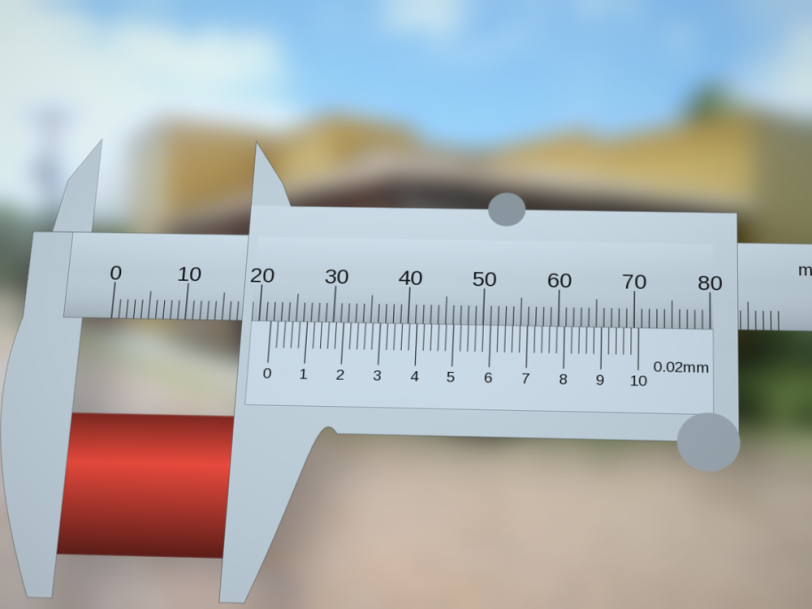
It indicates 21.6 mm
